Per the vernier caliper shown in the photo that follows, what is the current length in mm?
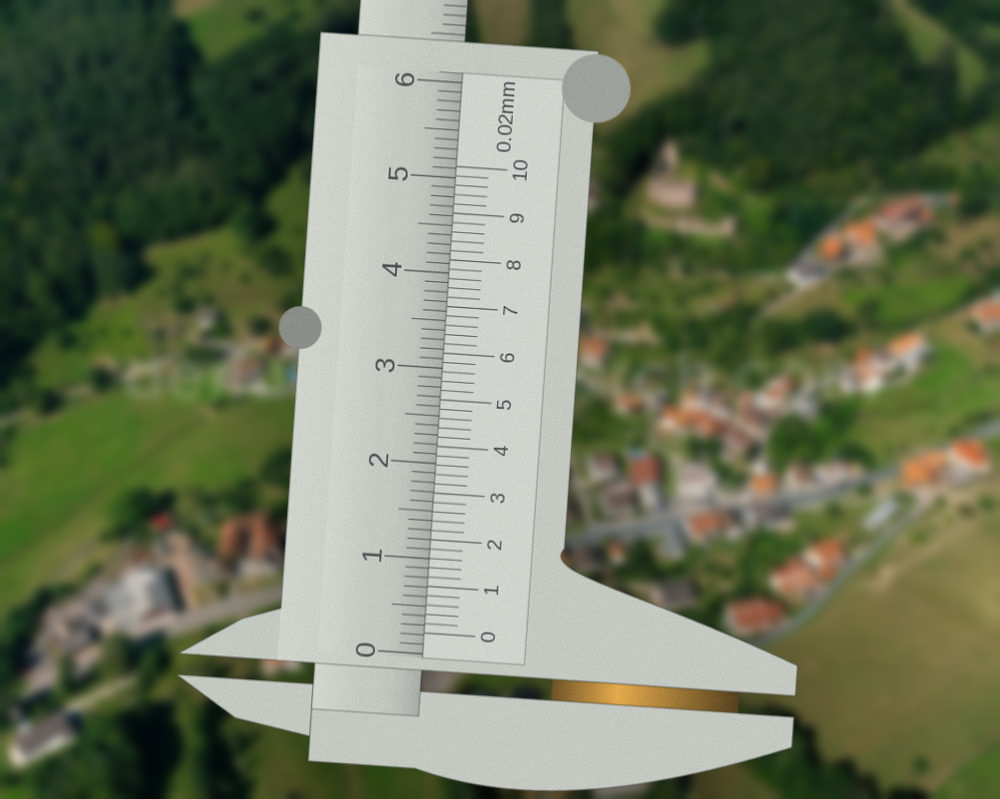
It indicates 2.2 mm
